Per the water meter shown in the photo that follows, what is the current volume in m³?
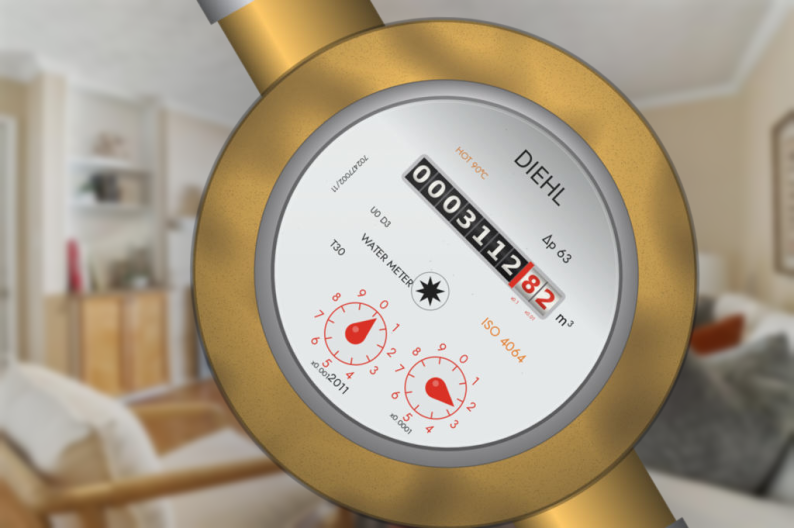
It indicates 3112.8202 m³
